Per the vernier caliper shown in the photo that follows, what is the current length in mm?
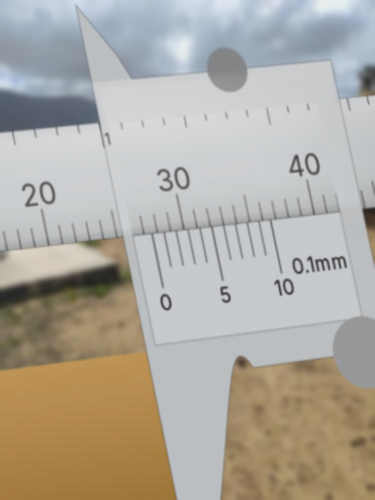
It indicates 27.6 mm
